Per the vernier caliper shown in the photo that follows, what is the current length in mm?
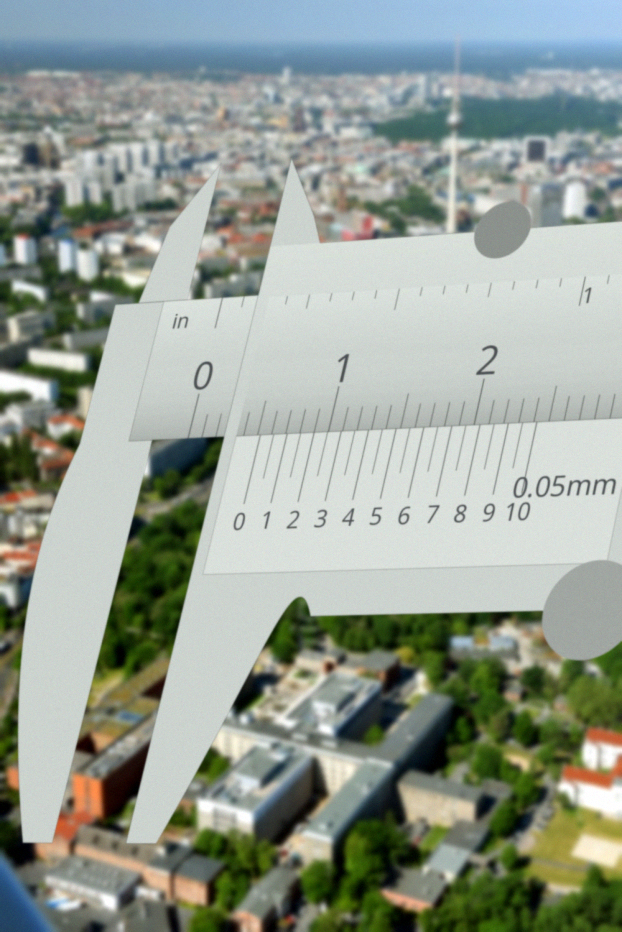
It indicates 5.2 mm
